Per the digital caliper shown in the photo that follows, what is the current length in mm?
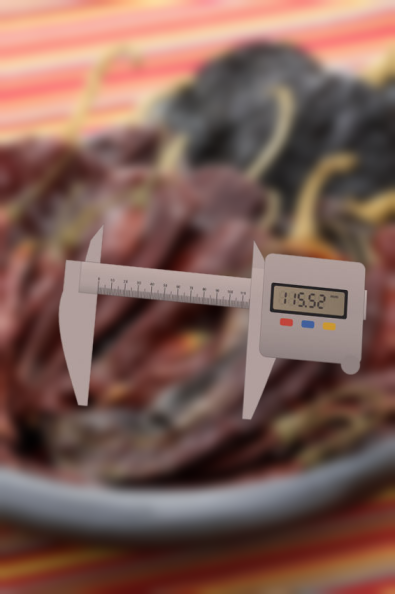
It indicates 115.52 mm
